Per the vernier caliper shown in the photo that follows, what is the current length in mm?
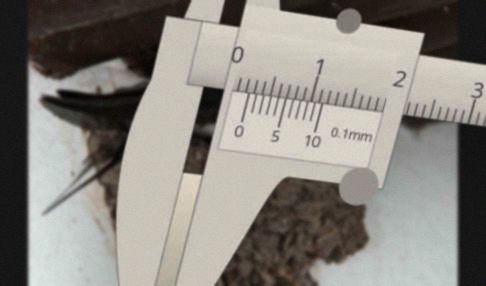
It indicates 2.4 mm
